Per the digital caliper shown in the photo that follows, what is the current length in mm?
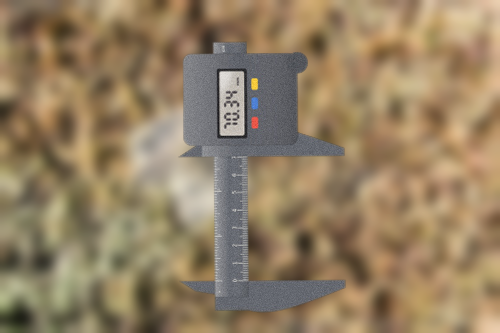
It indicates 70.34 mm
